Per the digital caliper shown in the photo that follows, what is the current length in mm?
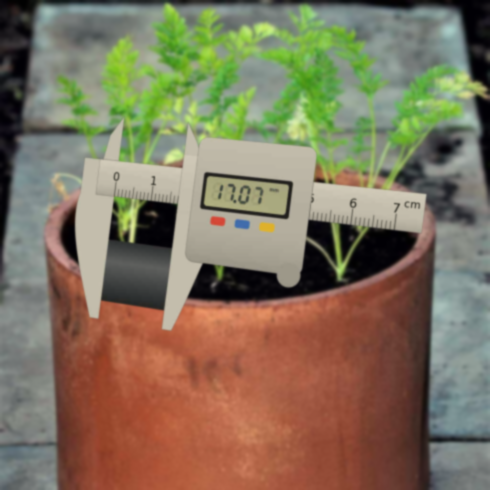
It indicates 17.07 mm
